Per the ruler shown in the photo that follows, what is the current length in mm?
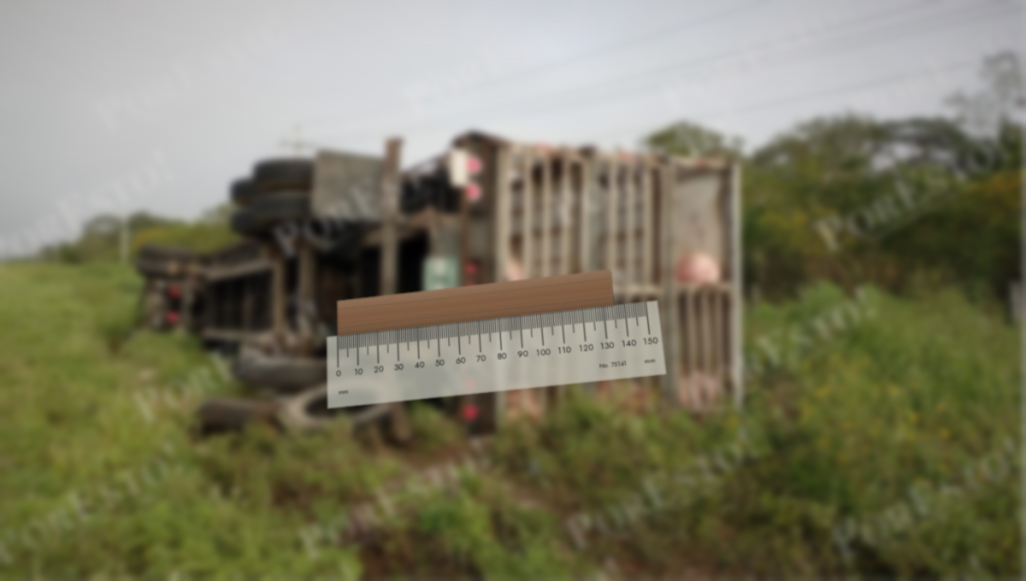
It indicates 135 mm
